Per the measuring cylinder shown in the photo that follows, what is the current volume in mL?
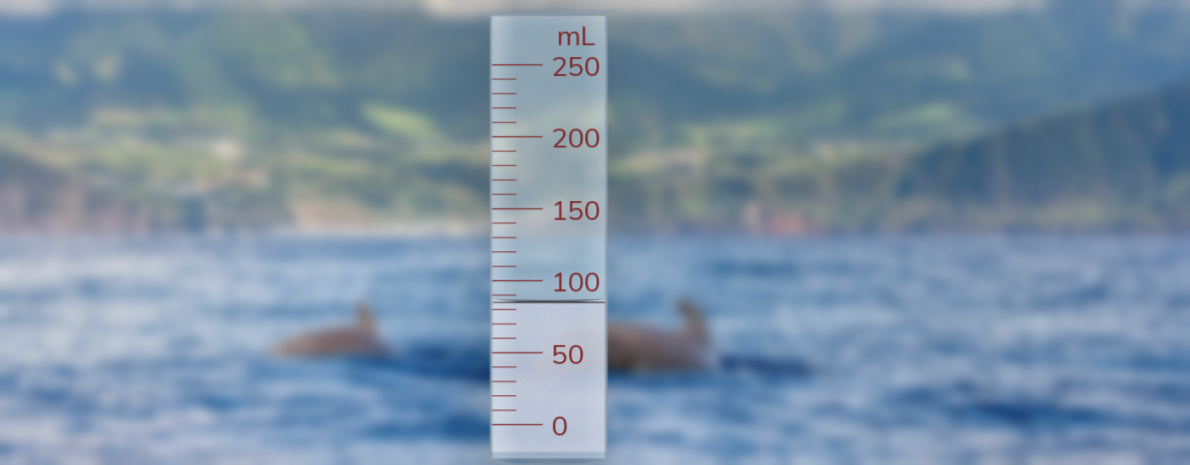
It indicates 85 mL
